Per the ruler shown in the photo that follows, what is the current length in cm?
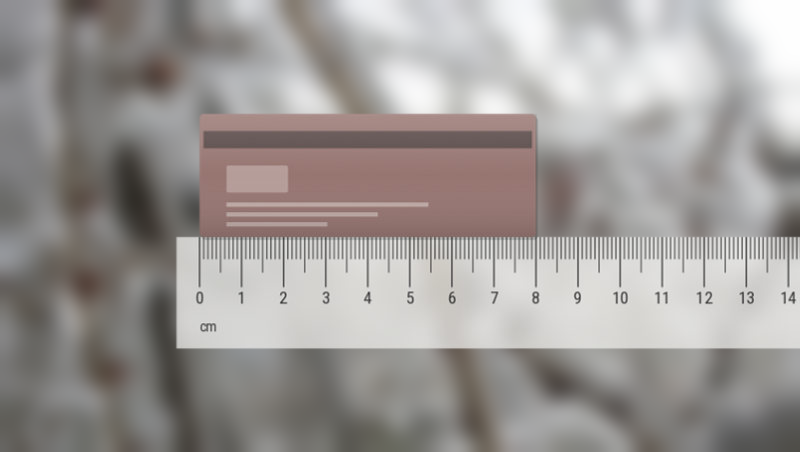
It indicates 8 cm
